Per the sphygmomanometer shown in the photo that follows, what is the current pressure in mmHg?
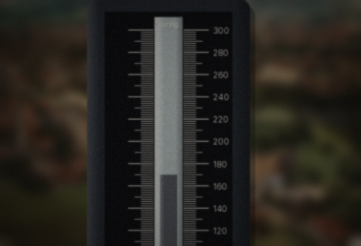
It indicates 170 mmHg
